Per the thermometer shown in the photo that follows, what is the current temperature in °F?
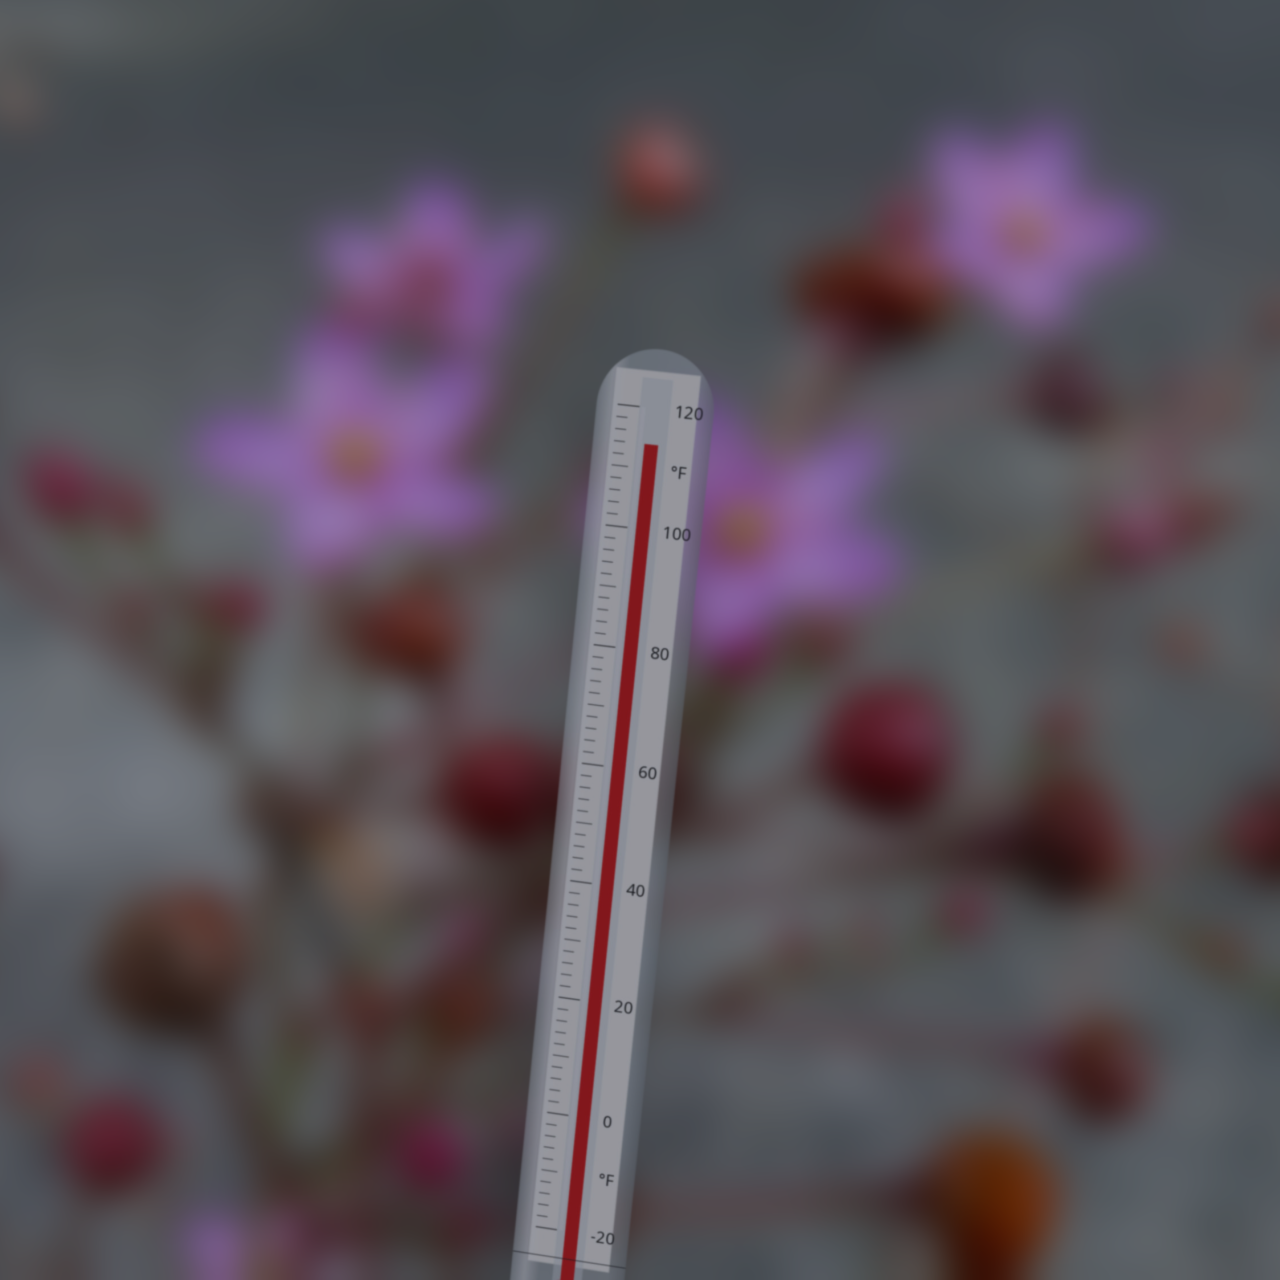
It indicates 114 °F
